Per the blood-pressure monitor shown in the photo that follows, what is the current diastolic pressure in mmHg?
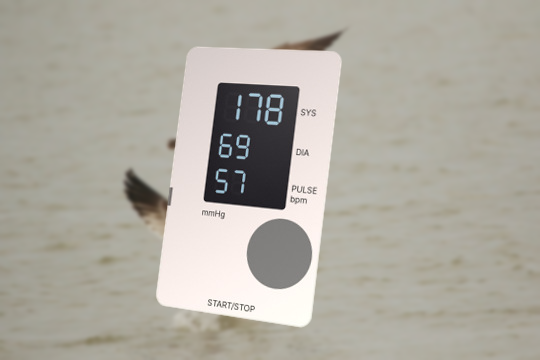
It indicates 69 mmHg
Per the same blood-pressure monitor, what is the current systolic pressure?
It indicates 178 mmHg
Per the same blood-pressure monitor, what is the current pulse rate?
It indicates 57 bpm
